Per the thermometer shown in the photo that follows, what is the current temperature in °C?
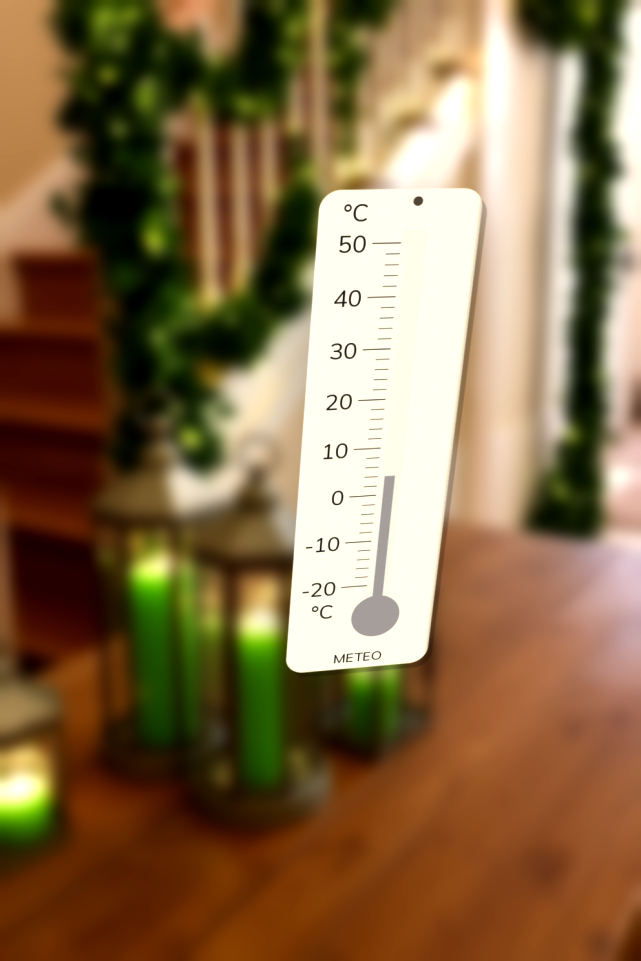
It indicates 4 °C
